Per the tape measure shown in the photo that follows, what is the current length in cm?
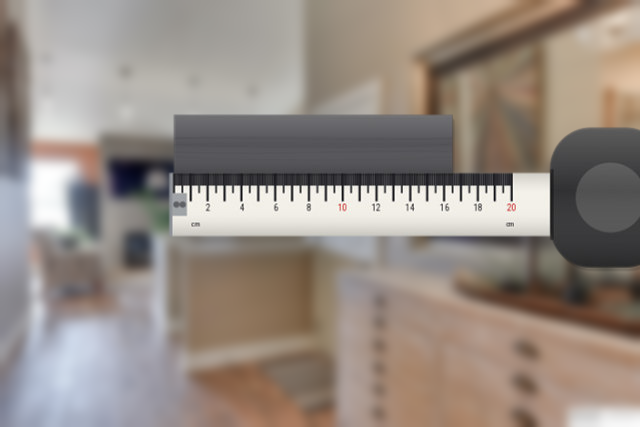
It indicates 16.5 cm
